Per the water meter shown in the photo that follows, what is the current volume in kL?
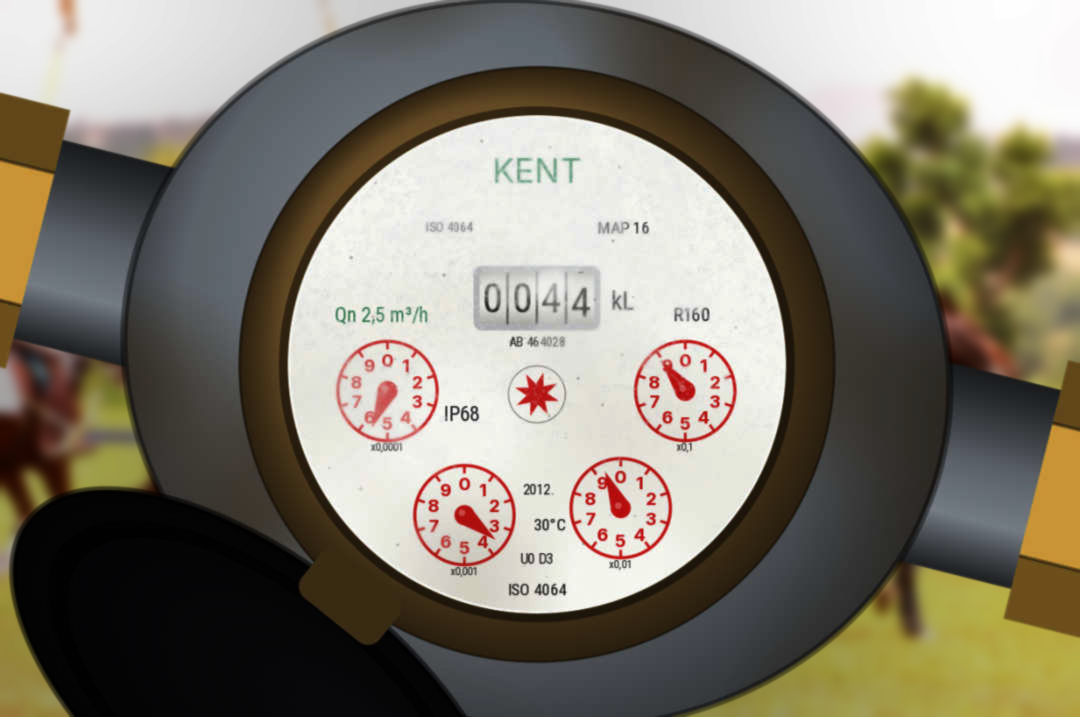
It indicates 43.8935 kL
